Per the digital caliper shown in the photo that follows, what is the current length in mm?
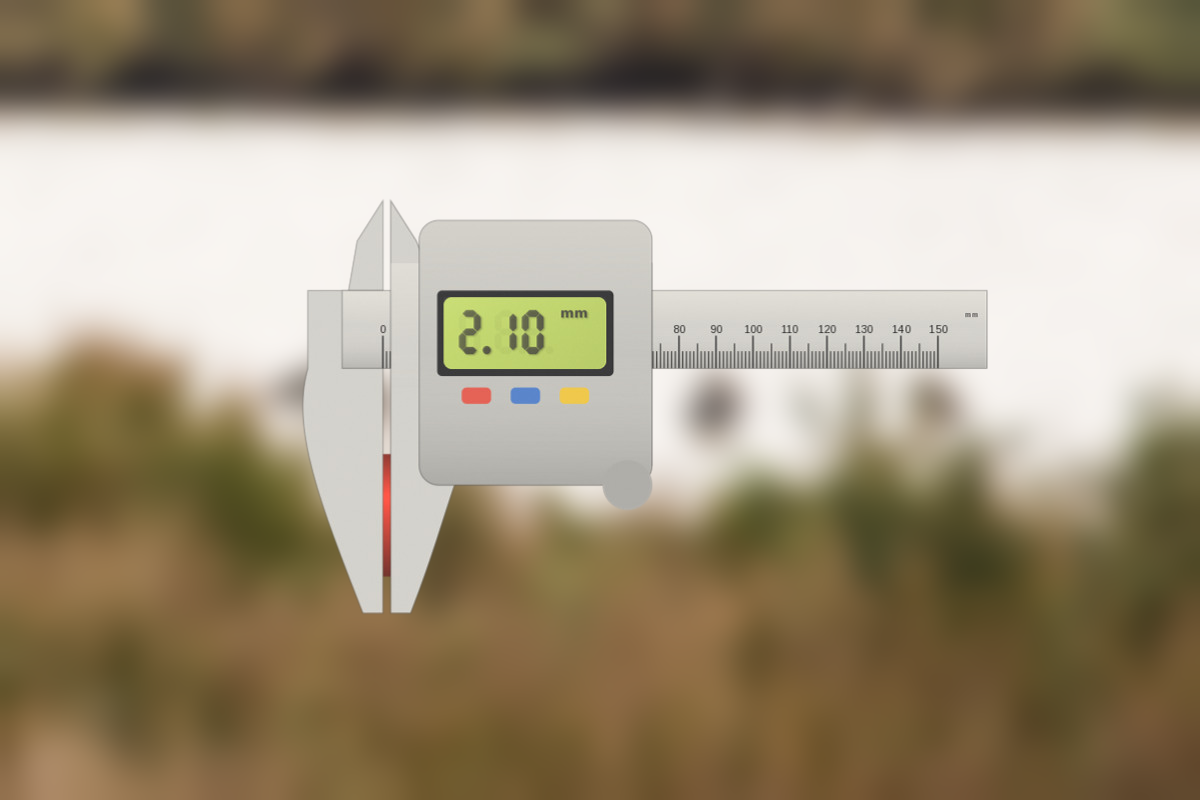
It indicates 2.10 mm
